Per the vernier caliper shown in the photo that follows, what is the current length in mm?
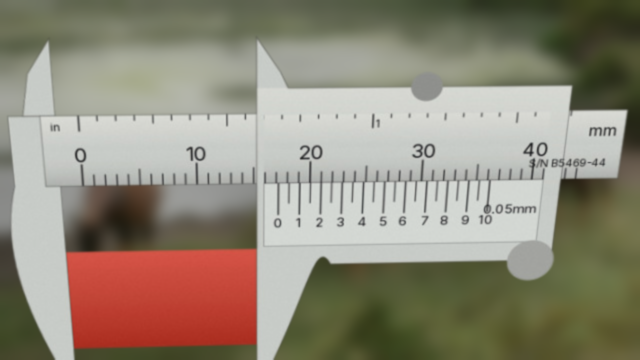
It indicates 17.2 mm
